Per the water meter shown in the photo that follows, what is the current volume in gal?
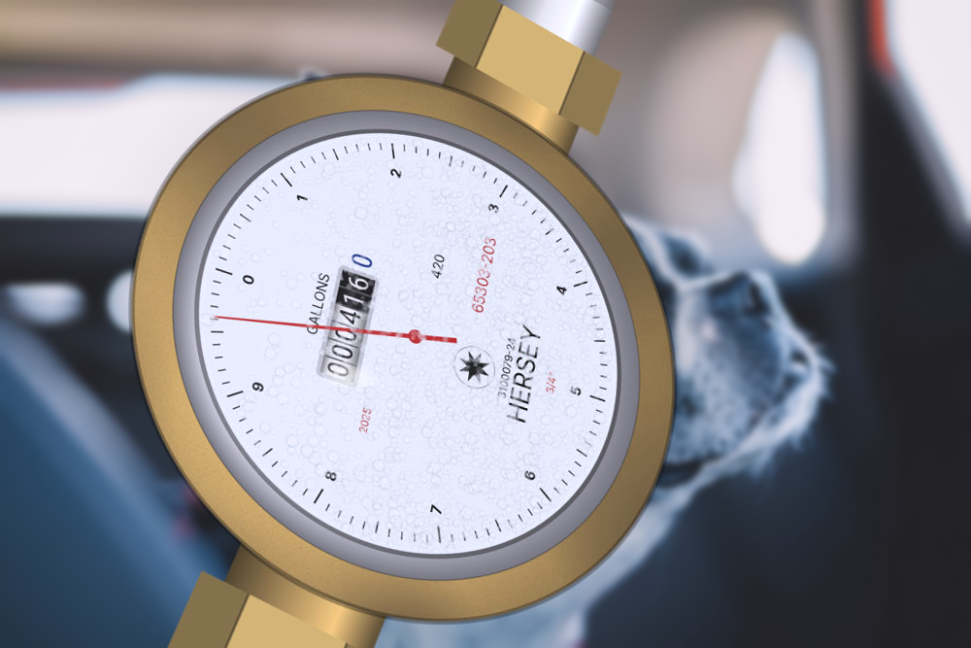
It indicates 4159.6 gal
